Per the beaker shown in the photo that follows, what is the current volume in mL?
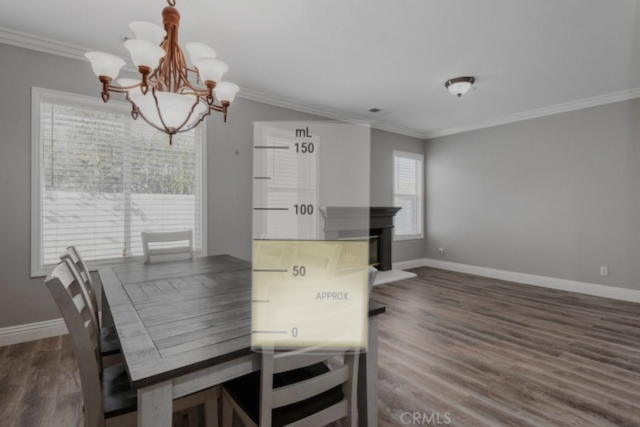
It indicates 75 mL
